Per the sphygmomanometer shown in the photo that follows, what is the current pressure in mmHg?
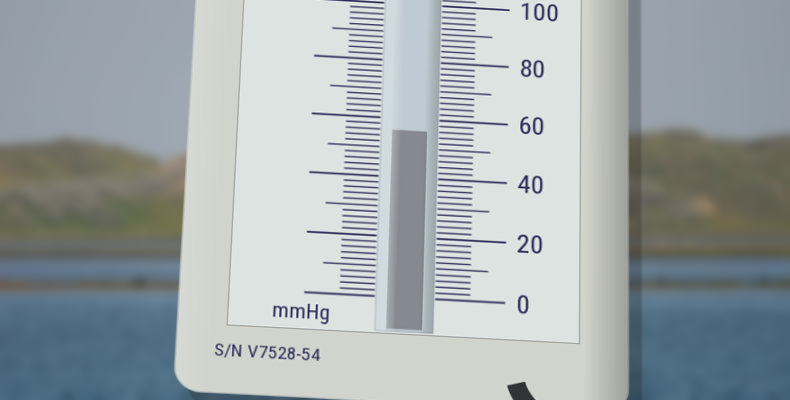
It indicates 56 mmHg
